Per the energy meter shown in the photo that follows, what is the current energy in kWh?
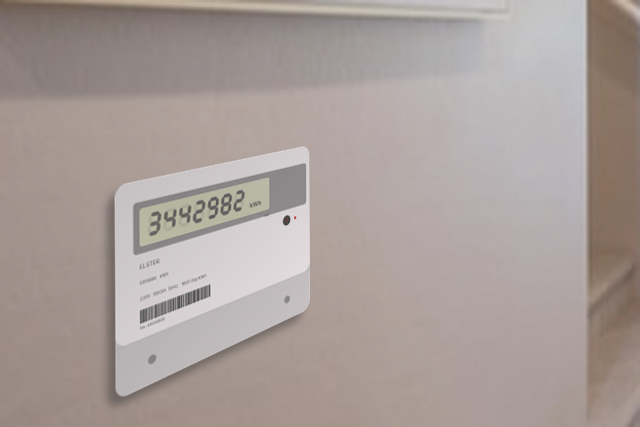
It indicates 3442982 kWh
